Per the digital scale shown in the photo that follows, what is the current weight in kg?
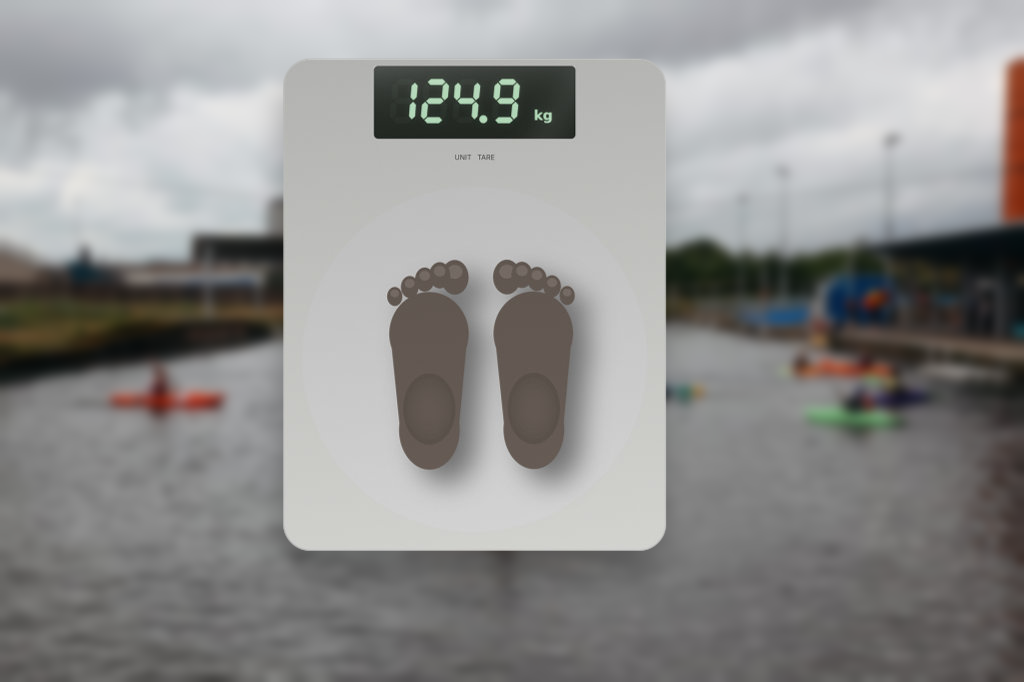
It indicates 124.9 kg
